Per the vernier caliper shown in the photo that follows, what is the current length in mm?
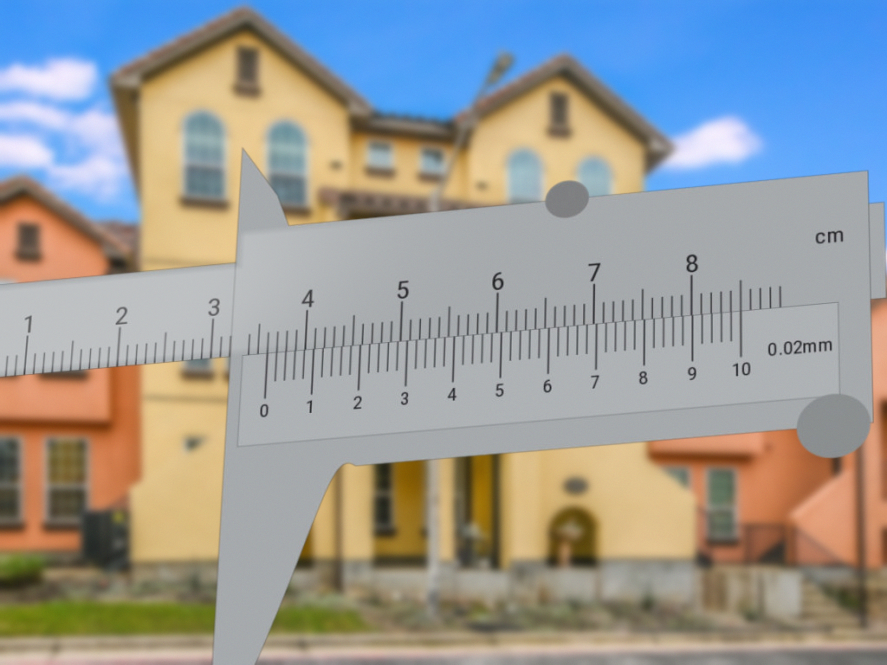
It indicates 36.0 mm
